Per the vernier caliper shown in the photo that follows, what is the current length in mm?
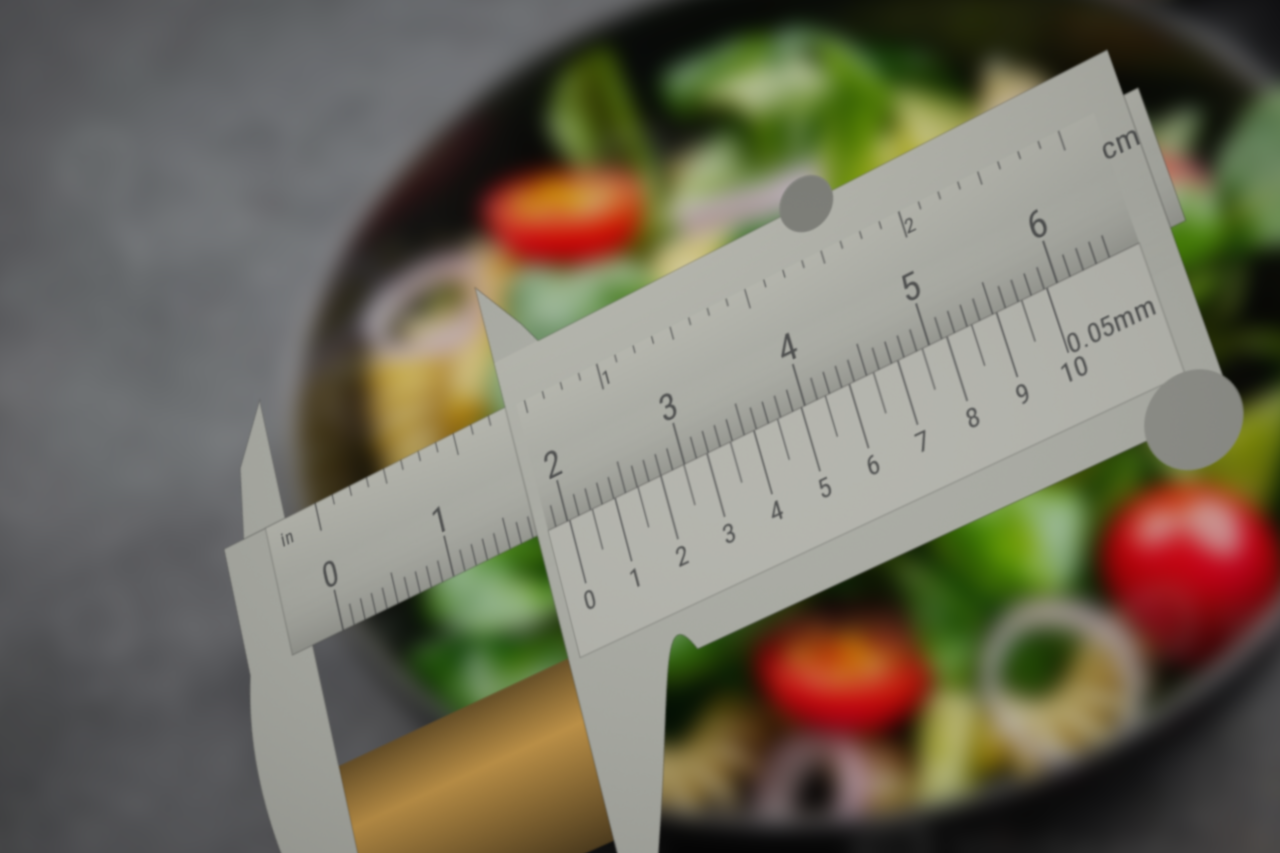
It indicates 20.2 mm
